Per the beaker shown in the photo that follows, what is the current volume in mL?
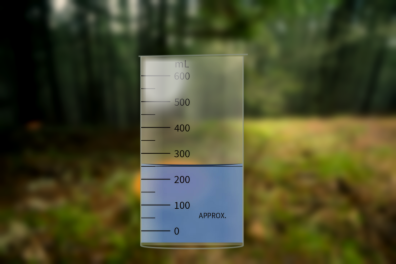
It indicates 250 mL
